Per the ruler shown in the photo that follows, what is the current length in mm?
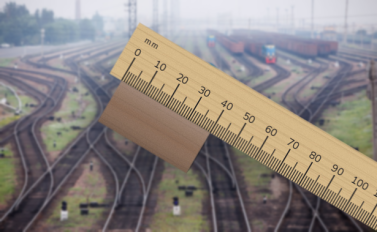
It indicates 40 mm
